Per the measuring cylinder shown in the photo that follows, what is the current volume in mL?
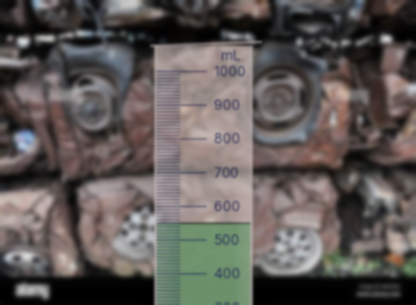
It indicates 550 mL
